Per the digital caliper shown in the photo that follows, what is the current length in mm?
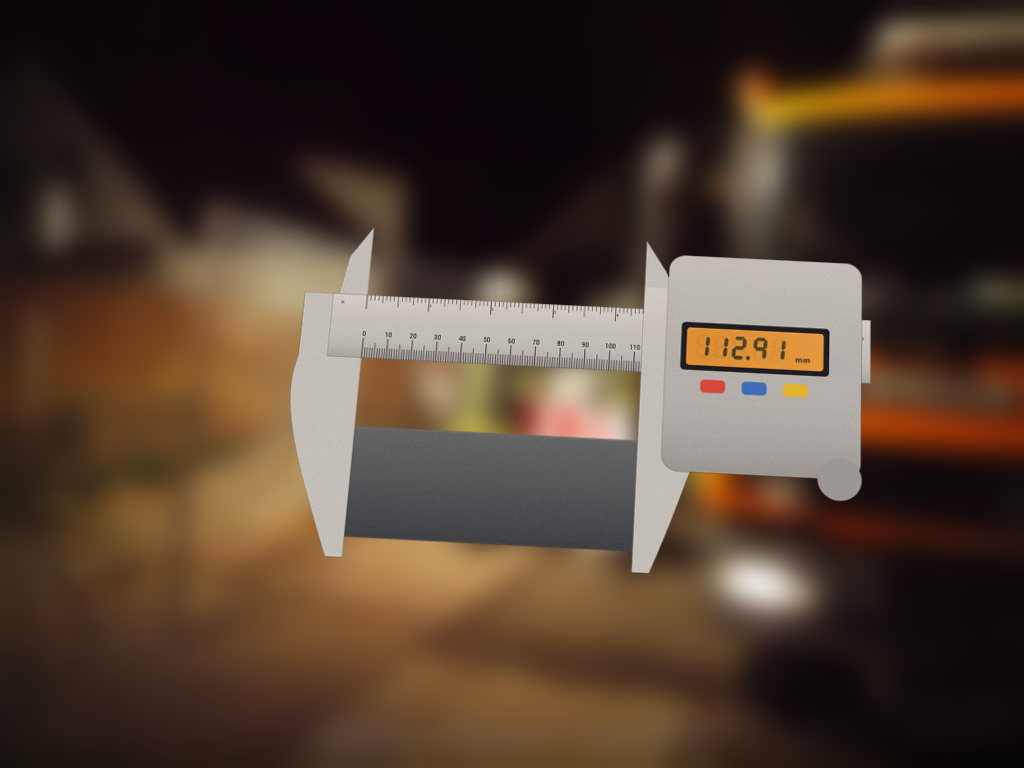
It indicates 112.91 mm
